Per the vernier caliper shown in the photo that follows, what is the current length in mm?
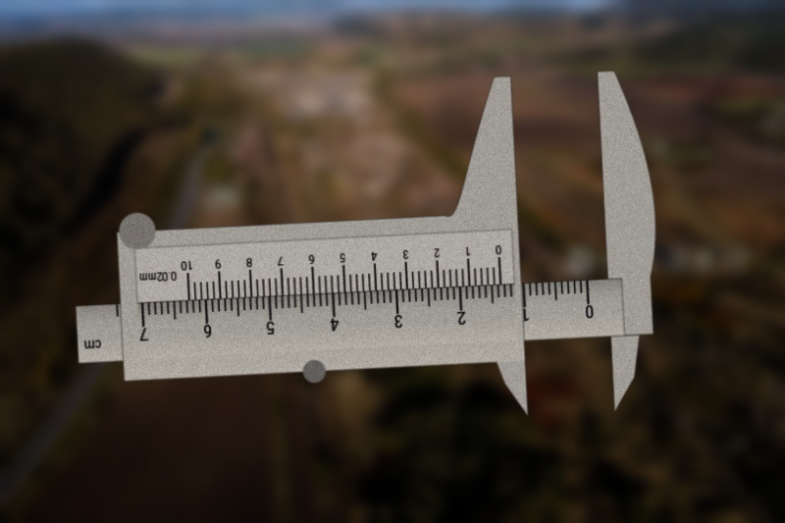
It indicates 13.6 mm
